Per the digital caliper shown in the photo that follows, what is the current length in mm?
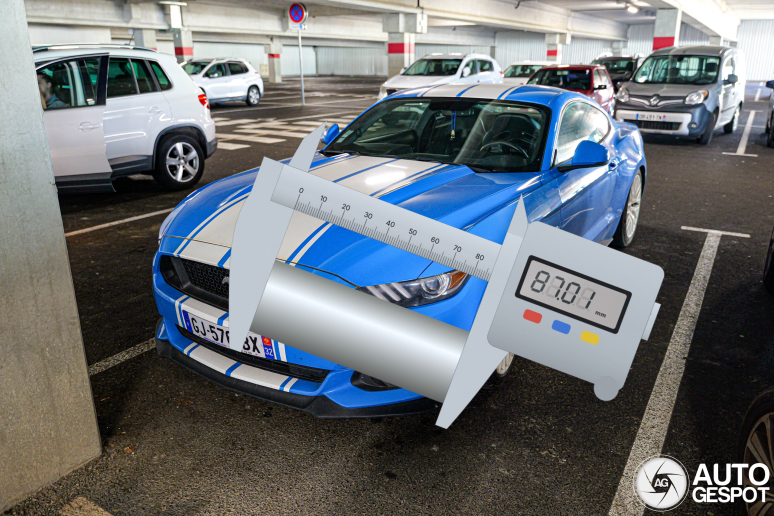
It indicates 87.01 mm
